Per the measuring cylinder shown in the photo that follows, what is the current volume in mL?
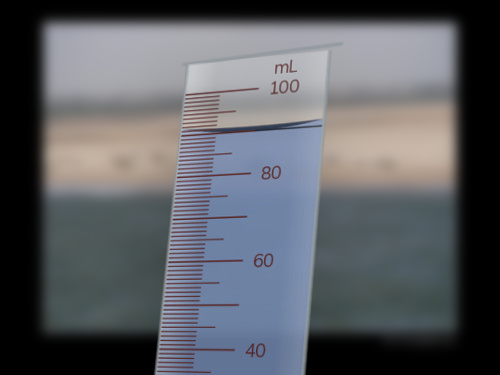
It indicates 90 mL
